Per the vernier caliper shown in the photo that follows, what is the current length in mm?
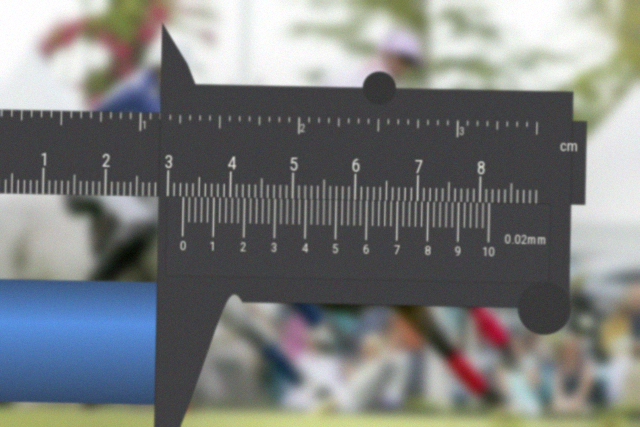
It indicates 32.5 mm
